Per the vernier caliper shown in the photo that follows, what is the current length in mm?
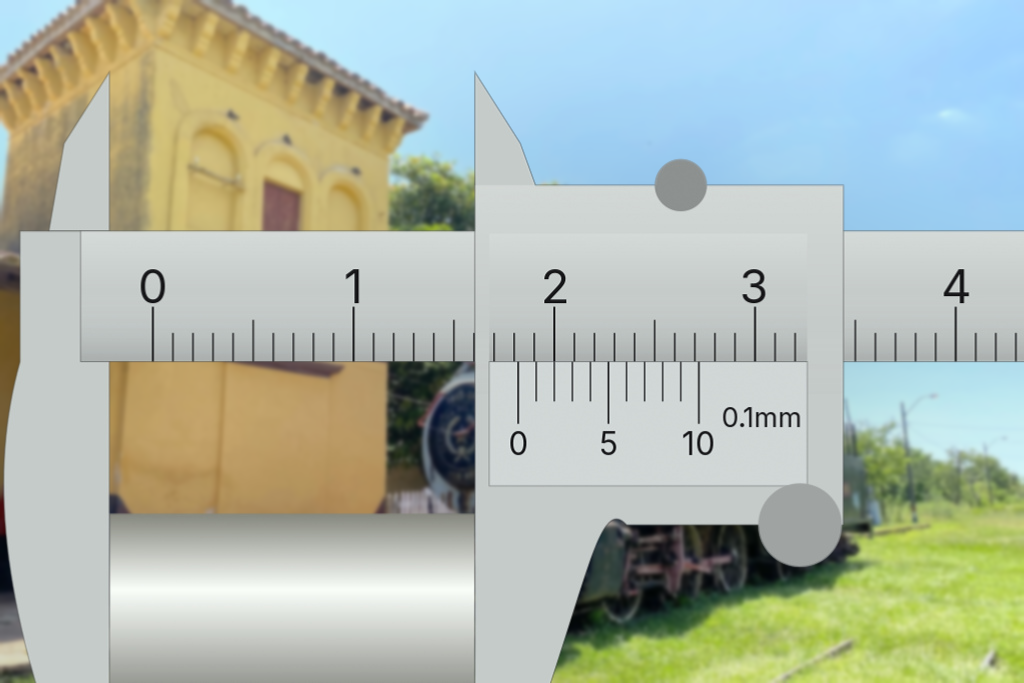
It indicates 18.2 mm
